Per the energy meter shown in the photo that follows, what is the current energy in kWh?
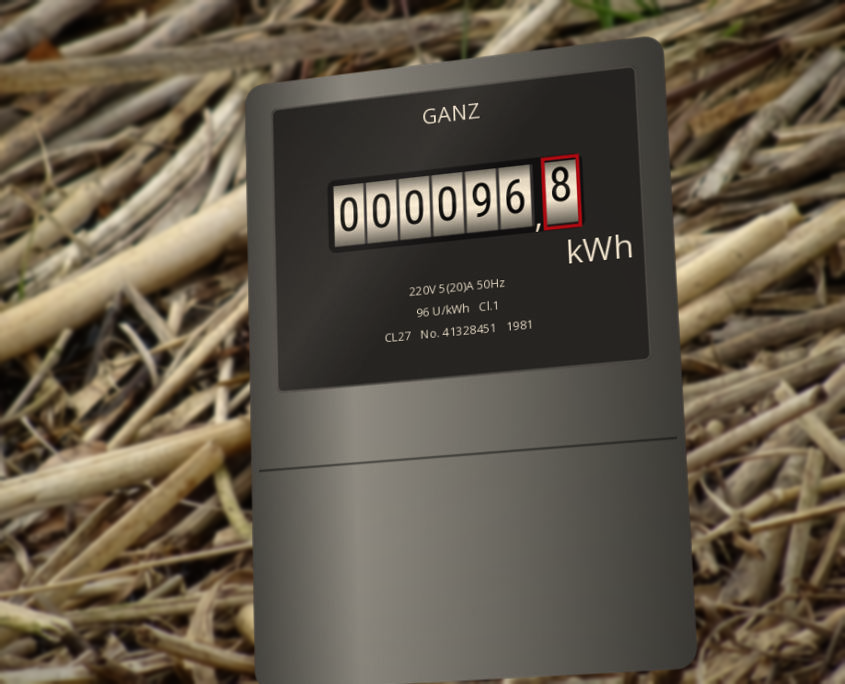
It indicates 96.8 kWh
